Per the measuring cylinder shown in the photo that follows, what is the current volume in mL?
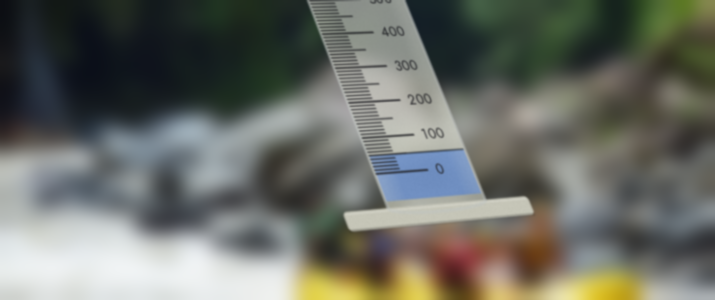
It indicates 50 mL
